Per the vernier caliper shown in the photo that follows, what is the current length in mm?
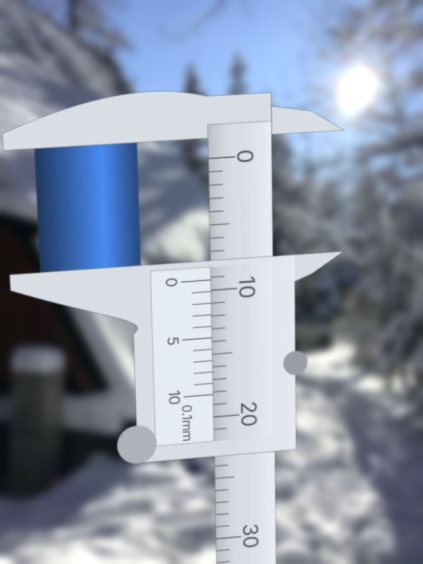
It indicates 9.2 mm
